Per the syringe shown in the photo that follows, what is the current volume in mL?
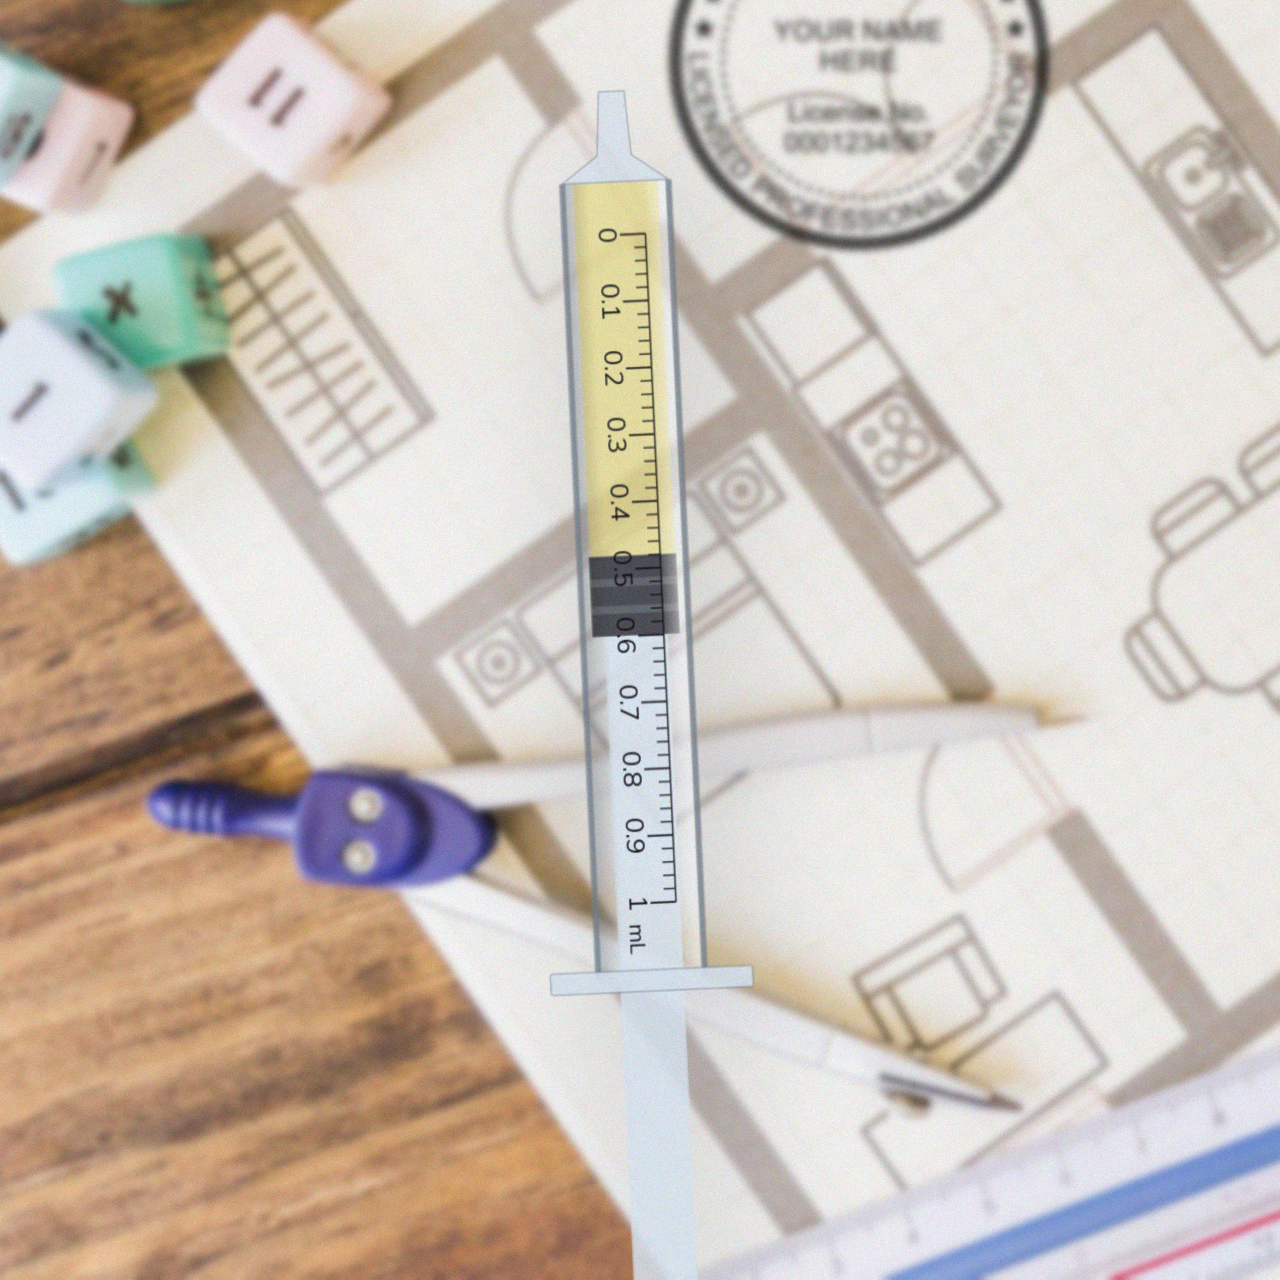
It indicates 0.48 mL
